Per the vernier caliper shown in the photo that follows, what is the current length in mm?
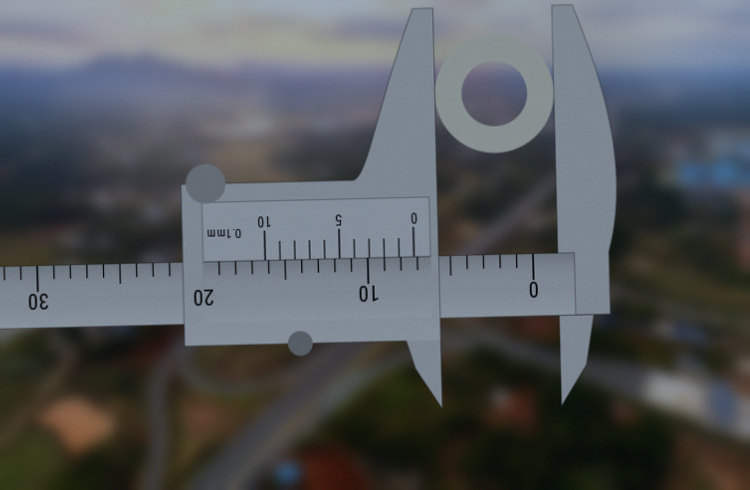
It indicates 7.2 mm
